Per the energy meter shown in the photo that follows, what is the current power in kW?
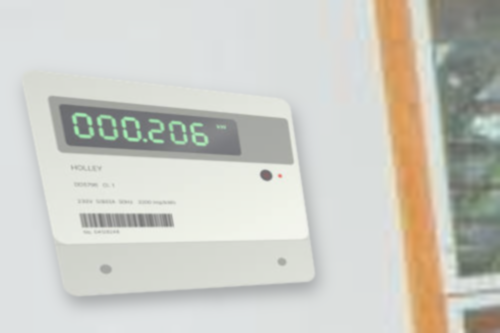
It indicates 0.206 kW
